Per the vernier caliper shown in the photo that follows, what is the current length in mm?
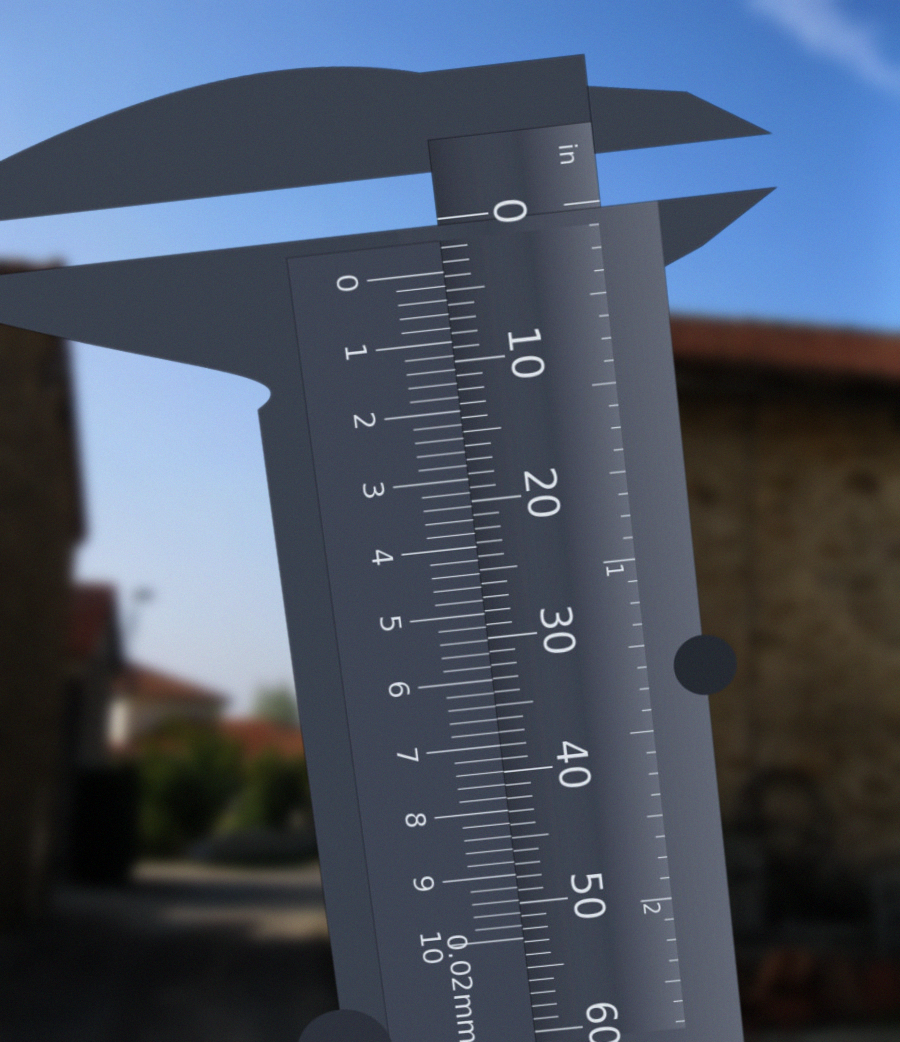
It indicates 3.7 mm
